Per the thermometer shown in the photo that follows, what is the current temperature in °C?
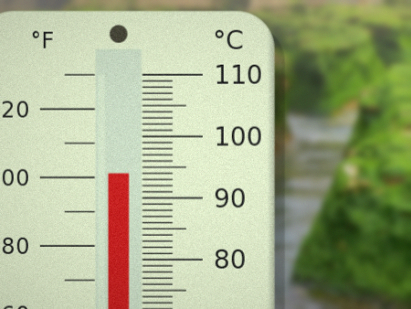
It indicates 94 °C
